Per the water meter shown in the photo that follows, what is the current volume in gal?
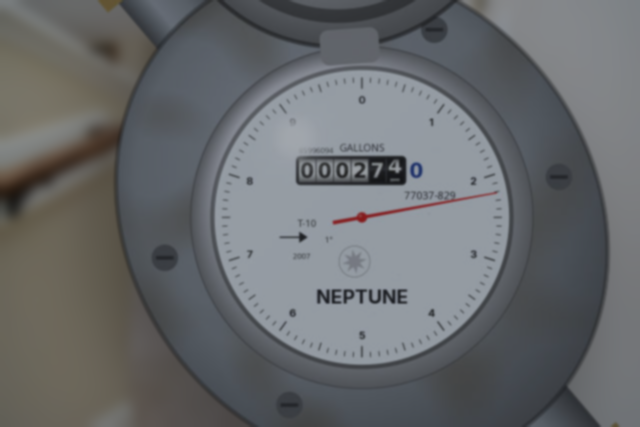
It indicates 2742.2 gal
